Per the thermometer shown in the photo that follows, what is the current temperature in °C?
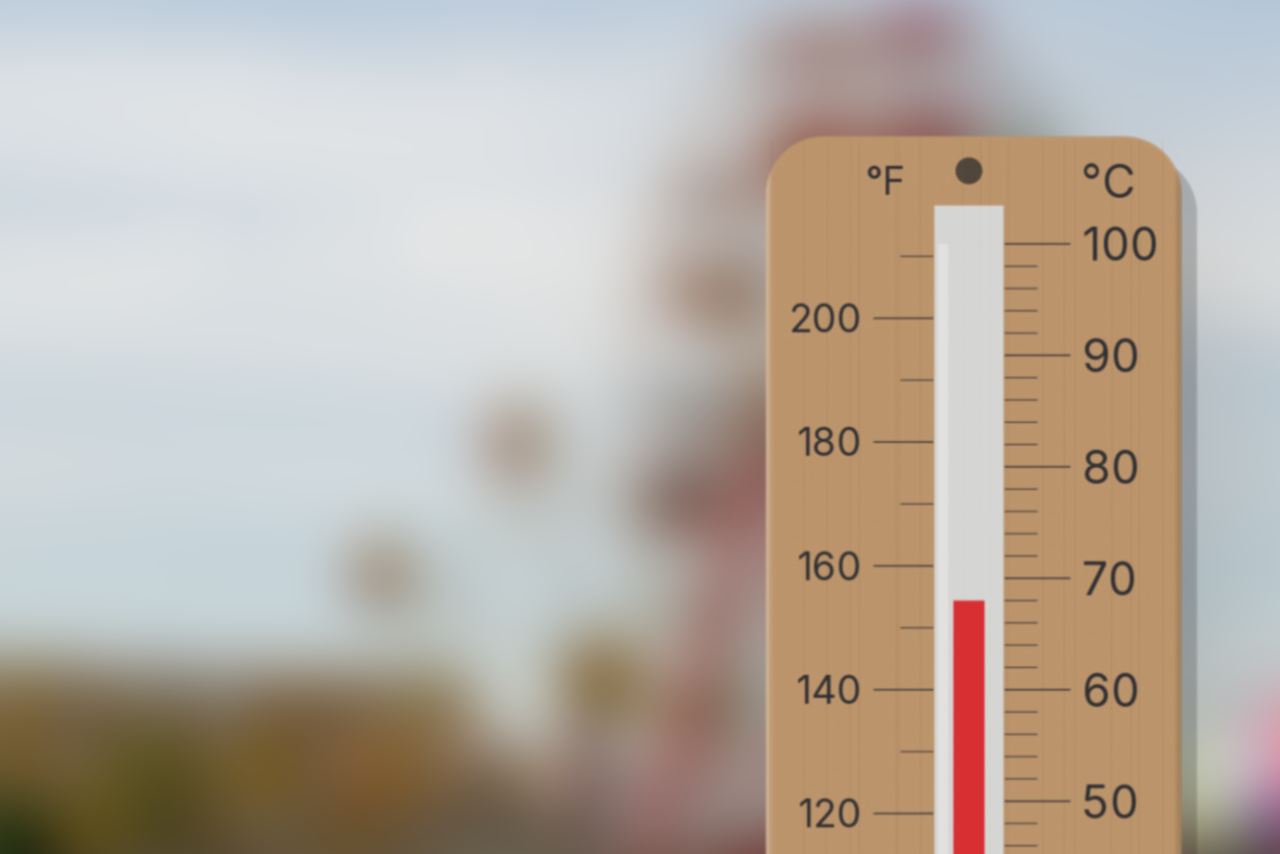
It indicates 68 °C
